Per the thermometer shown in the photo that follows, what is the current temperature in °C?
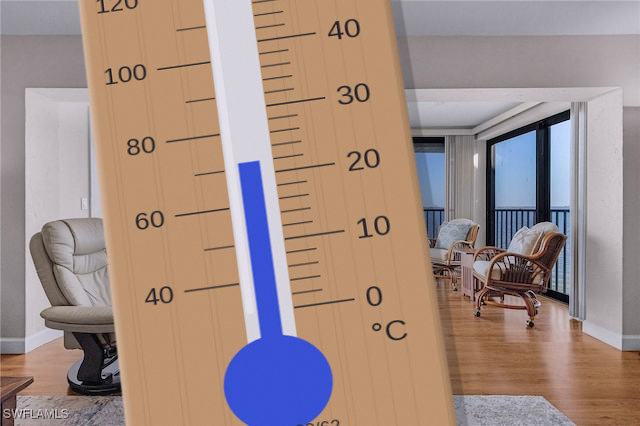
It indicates 22 °C
